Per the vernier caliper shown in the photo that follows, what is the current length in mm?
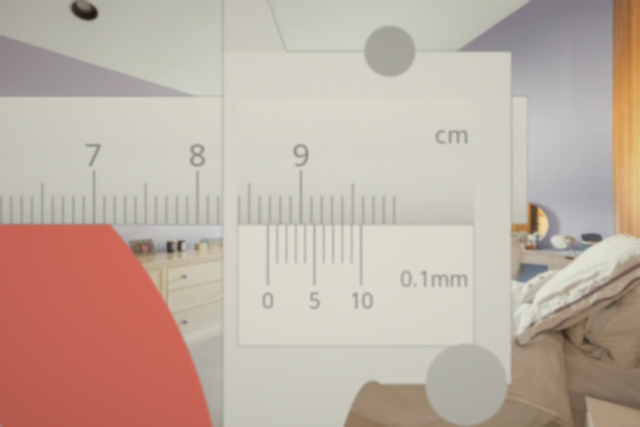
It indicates 86.8 mm
